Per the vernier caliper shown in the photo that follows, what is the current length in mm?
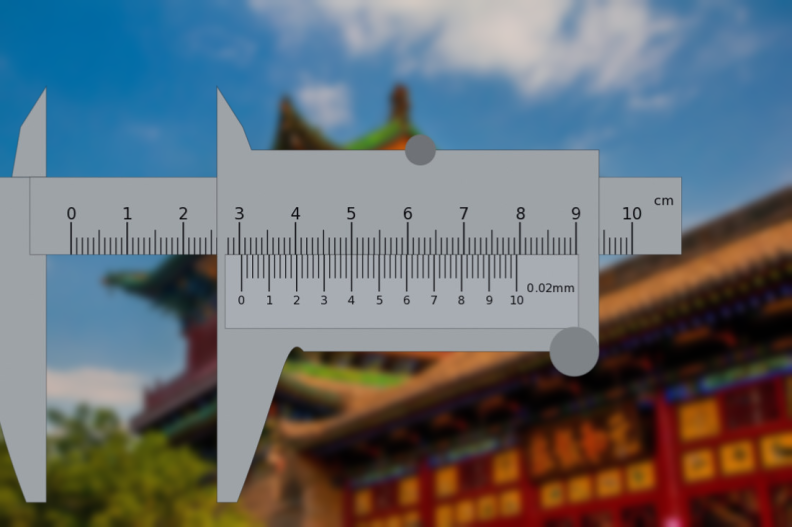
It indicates 30.4 mm
